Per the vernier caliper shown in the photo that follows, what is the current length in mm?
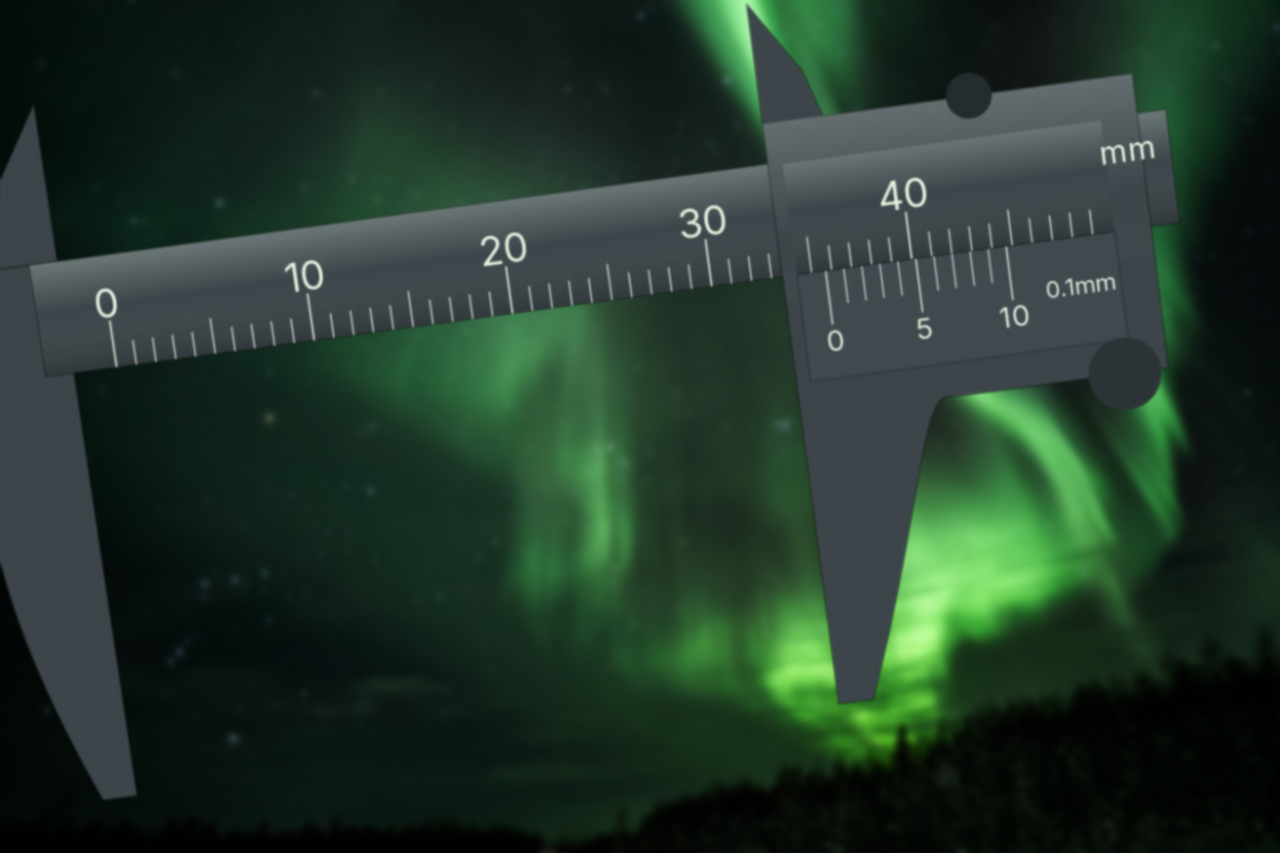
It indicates 35.7 mm
